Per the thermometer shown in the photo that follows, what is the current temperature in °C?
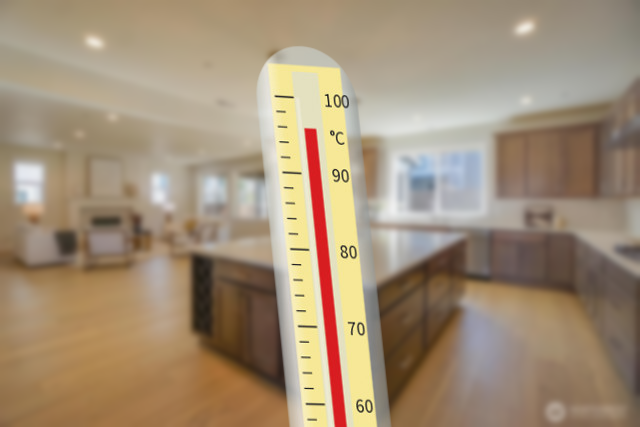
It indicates 96 °C
